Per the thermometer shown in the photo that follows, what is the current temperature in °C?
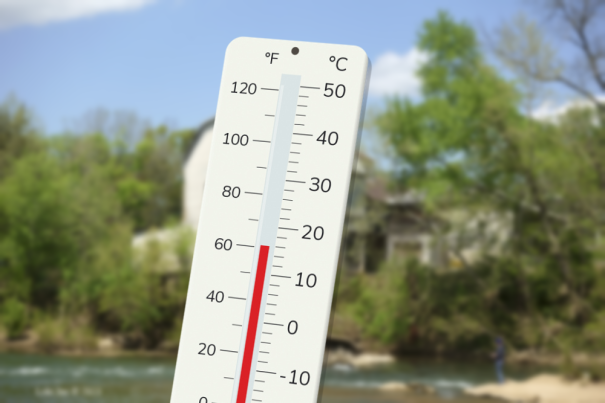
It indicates 16 °C
